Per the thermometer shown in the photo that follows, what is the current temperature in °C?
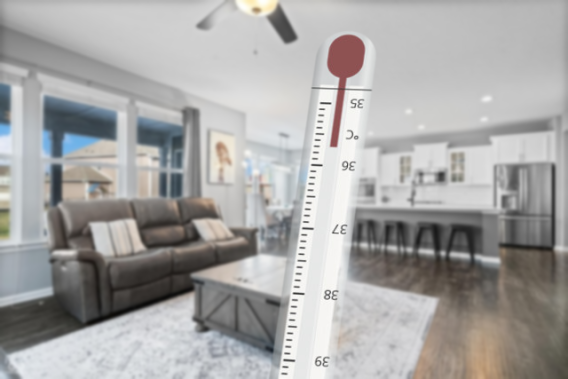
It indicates 35.7 °C
